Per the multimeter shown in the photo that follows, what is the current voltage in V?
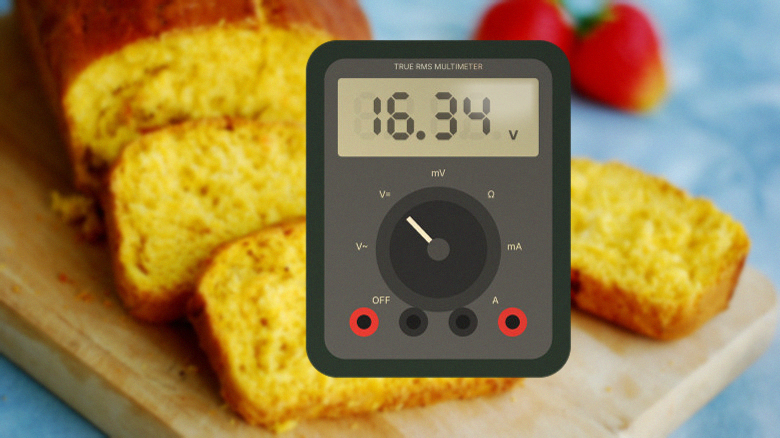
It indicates 16.34 V
